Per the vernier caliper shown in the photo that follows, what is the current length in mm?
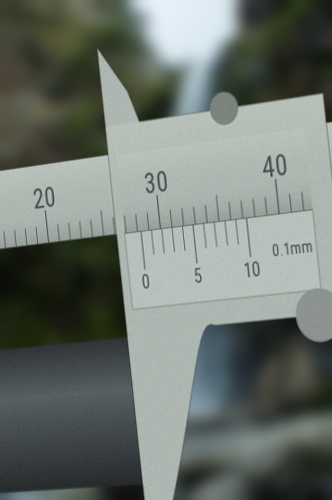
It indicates 28.3 mm
